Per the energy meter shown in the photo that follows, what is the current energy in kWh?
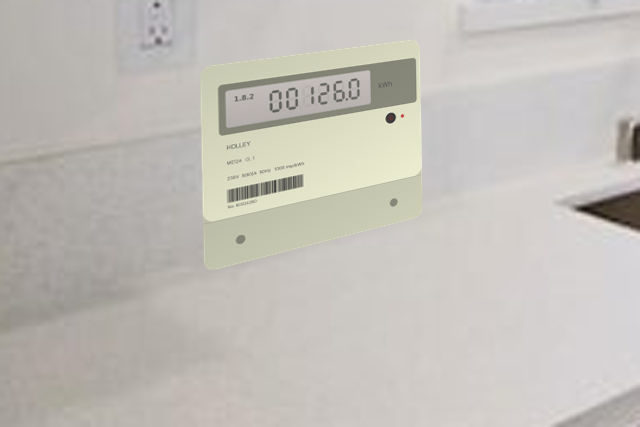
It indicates 126.0 kWh
